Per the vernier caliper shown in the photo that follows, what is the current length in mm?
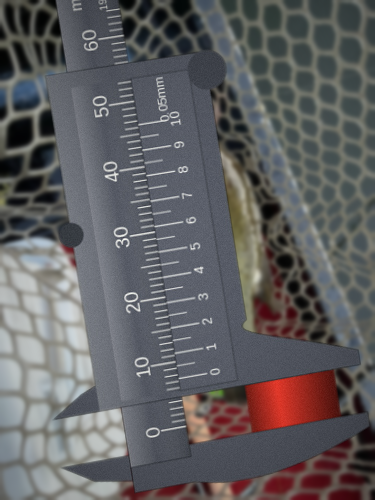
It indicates 7.4 mm
